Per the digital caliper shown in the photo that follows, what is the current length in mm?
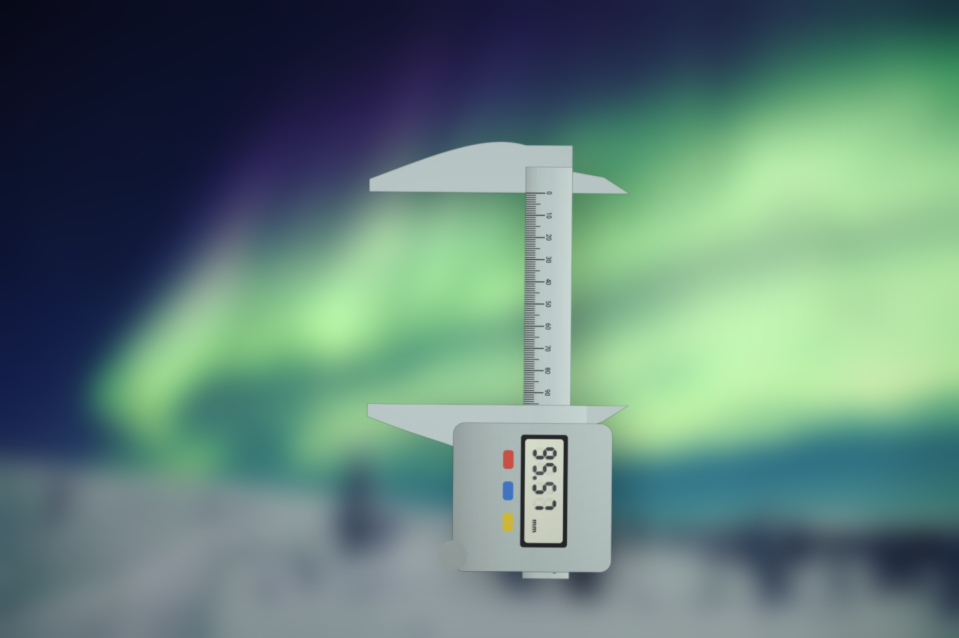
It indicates 95.57 mm
